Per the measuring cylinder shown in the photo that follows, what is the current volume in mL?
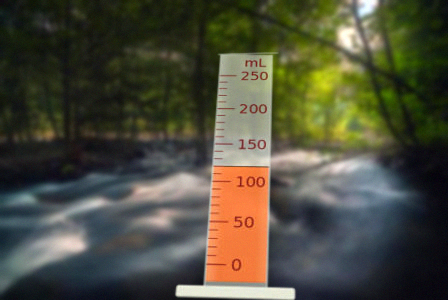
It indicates 120 mL
